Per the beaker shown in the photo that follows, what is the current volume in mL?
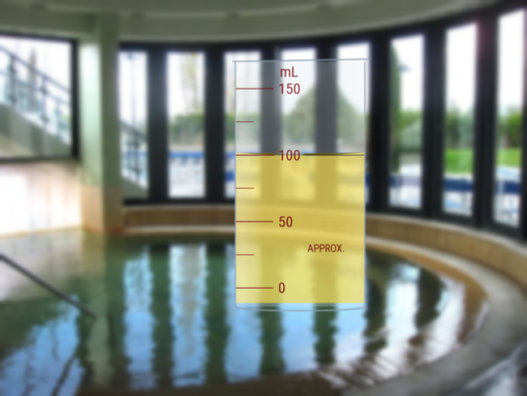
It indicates 100 mL
